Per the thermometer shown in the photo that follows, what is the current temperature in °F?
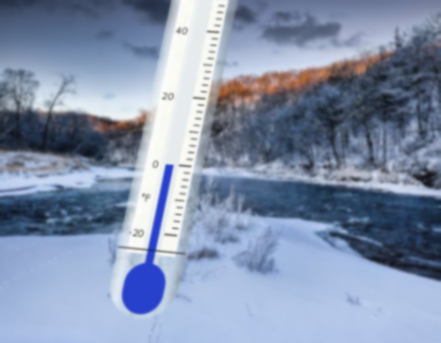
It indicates 0 °F
